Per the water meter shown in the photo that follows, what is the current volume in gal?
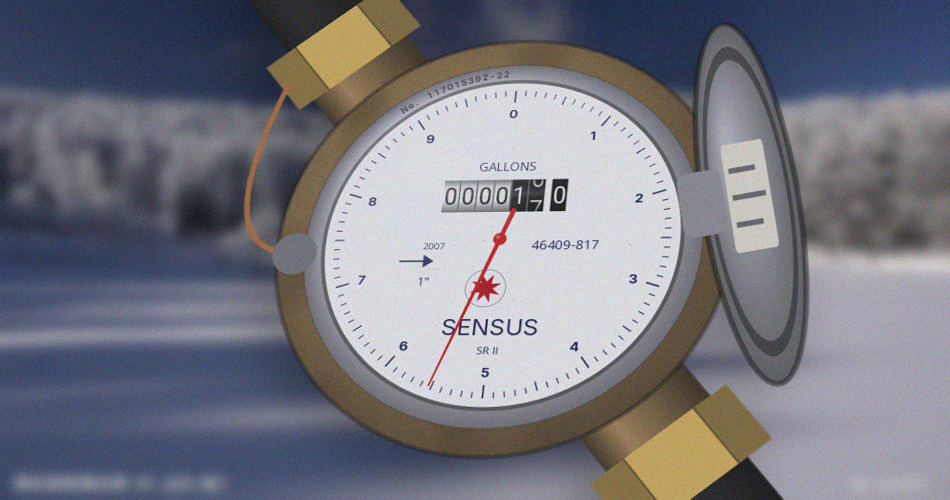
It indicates 165.5 gal
